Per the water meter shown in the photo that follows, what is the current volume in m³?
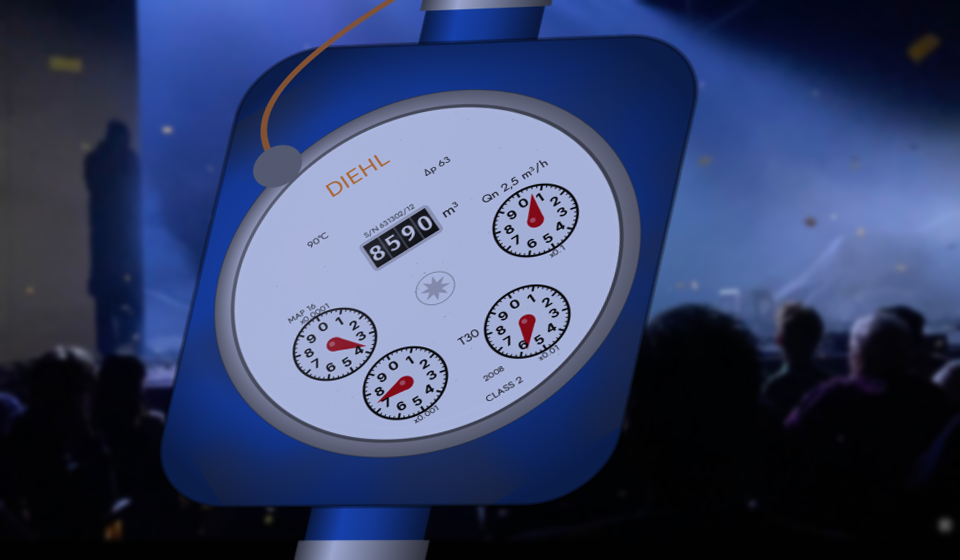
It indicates 8590.0573 m³
